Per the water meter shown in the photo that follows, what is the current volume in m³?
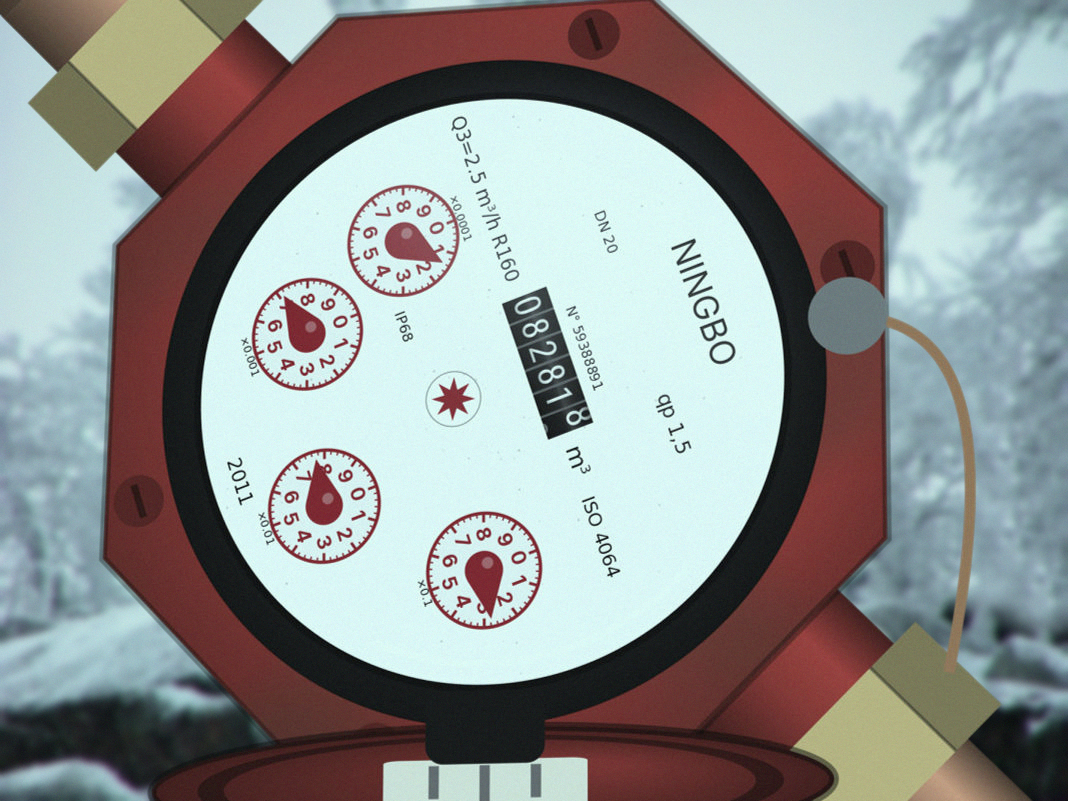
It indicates 82818.2771 m³
